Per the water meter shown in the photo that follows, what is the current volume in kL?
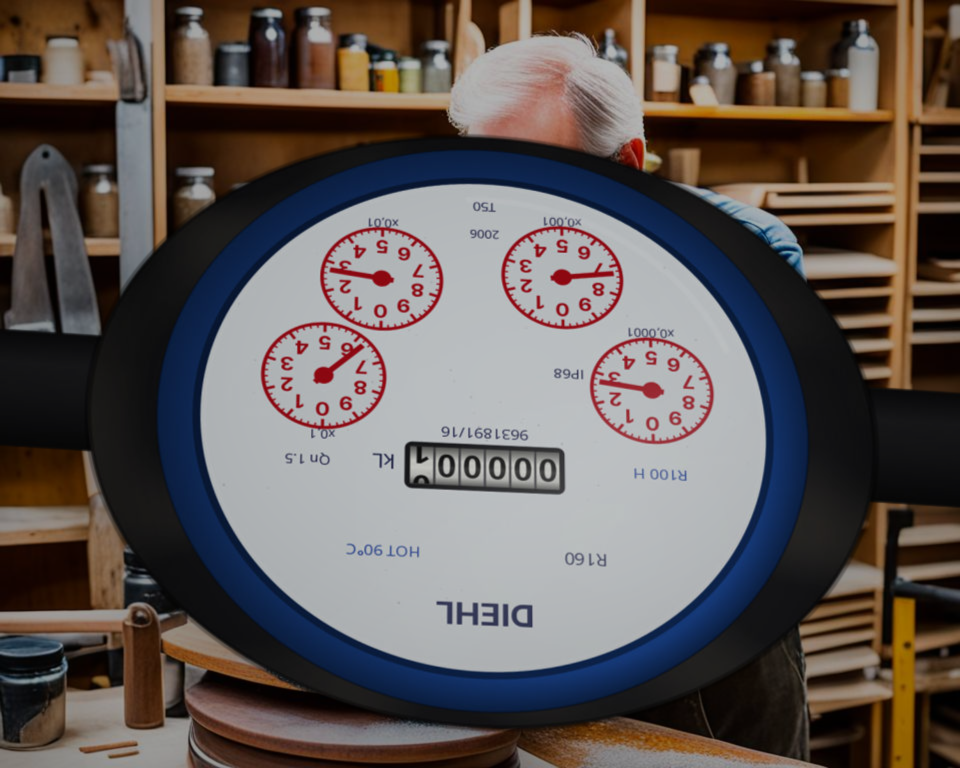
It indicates 0.6272 kL
